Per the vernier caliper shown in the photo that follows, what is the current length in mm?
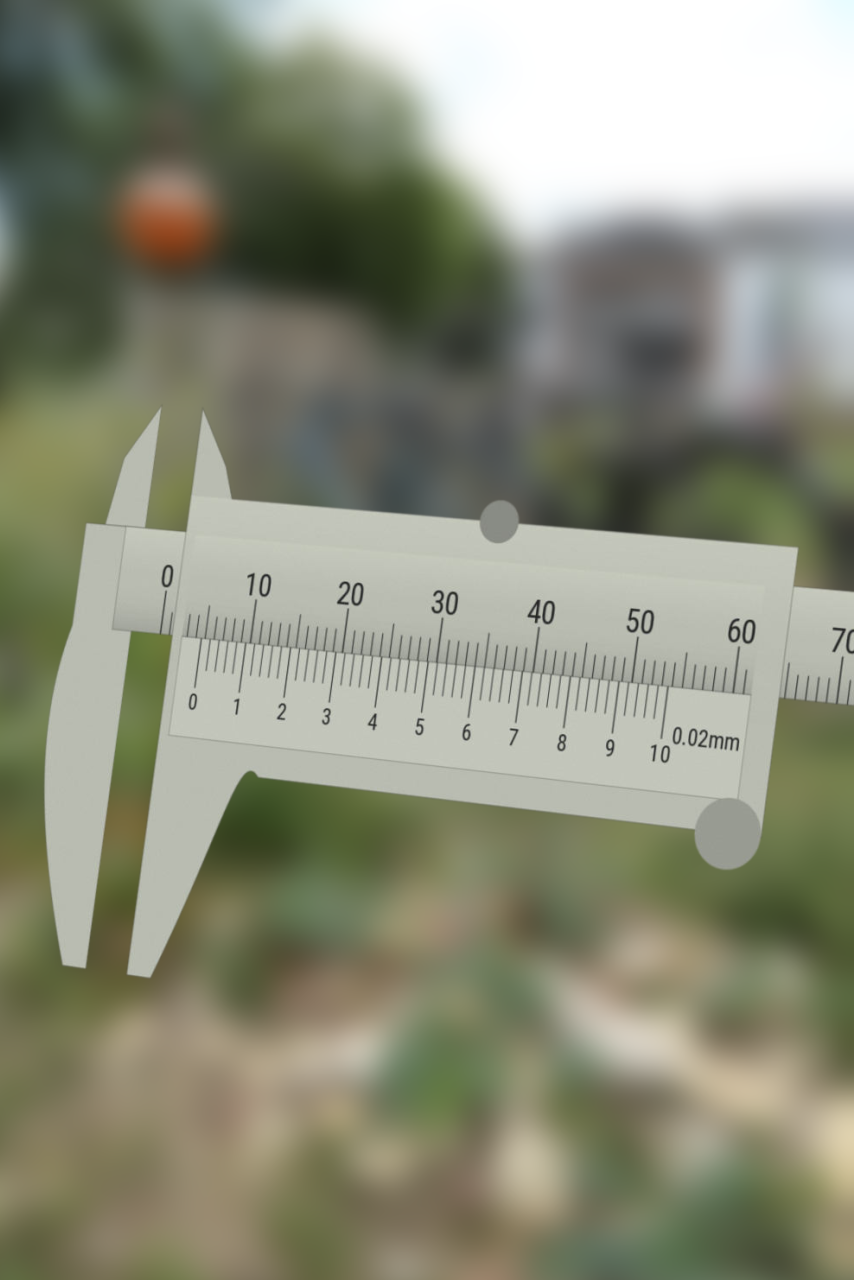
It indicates 4.6 mm
